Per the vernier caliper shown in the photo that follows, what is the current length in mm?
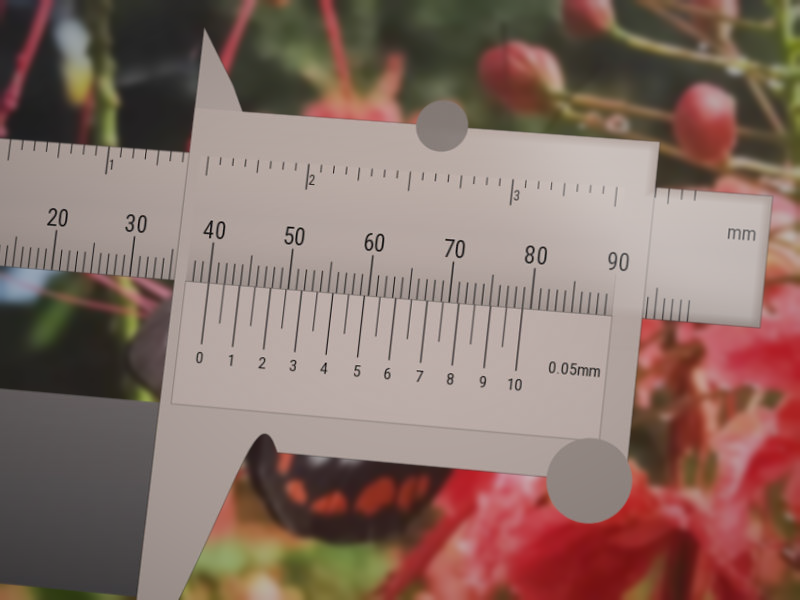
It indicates 40.0 mm
